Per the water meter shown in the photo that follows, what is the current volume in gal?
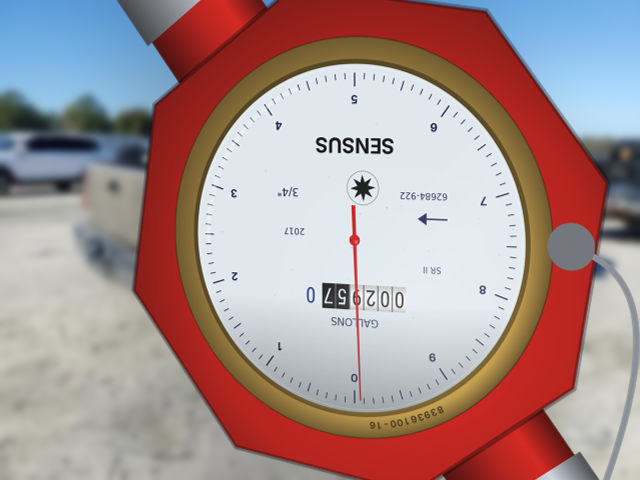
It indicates 29569.9 gal
